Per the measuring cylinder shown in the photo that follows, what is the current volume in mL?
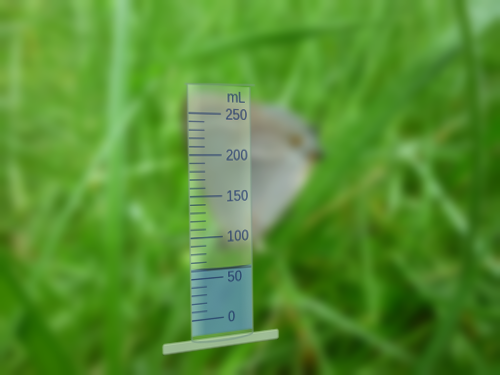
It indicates 60 mL
